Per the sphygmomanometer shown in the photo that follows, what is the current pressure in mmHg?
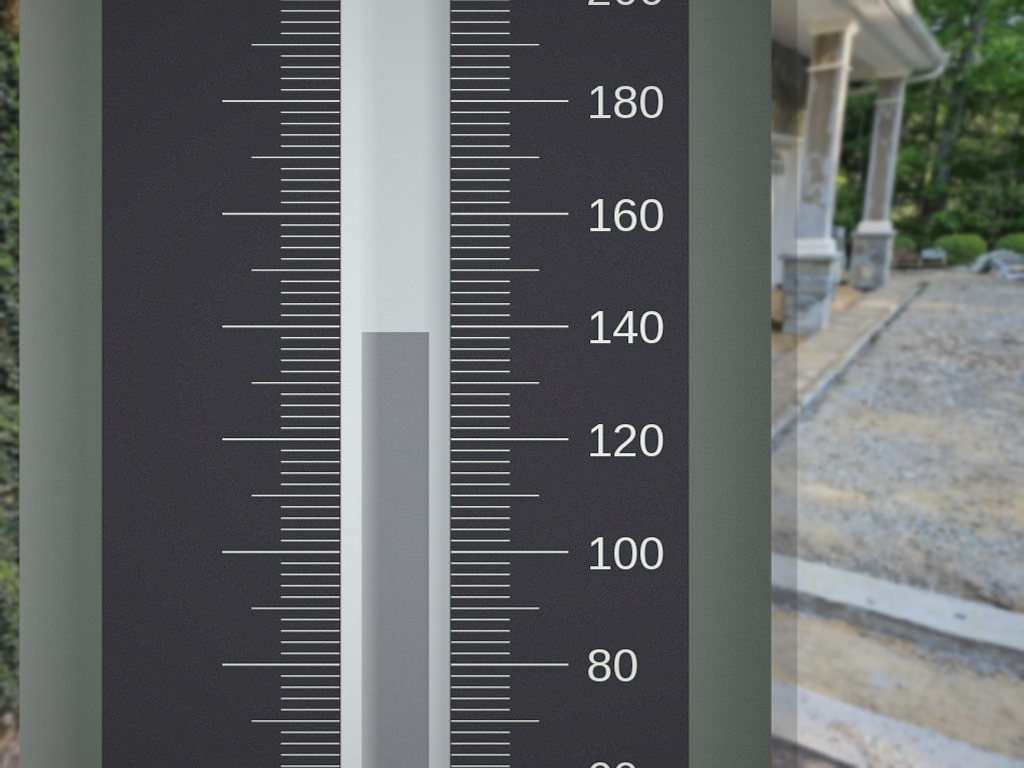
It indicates 139 mmHg
